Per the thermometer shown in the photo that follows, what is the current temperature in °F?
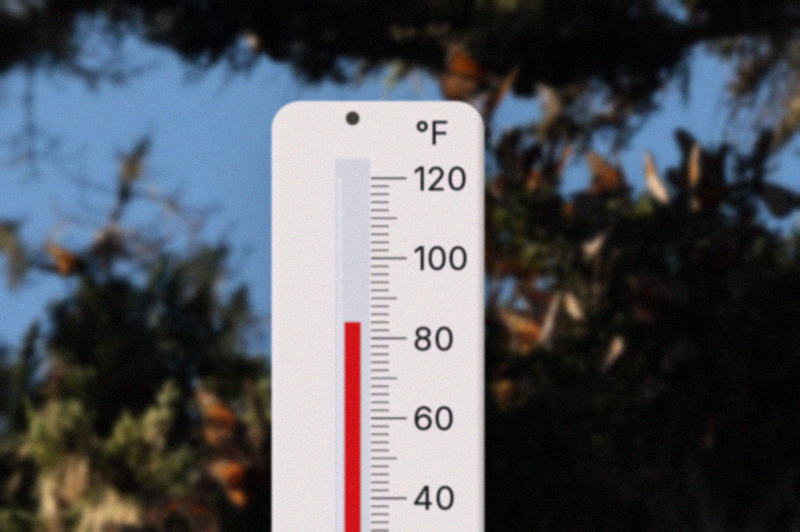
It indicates 84 °F
